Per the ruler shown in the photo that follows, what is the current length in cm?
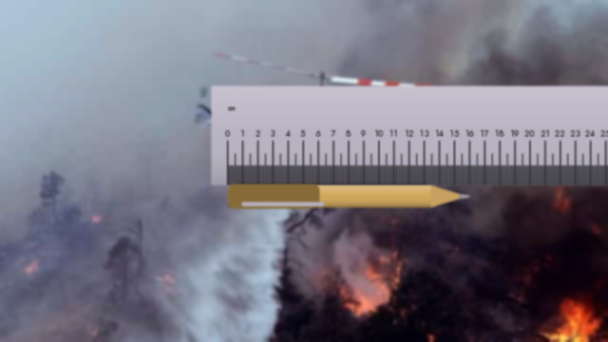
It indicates 16 cm
